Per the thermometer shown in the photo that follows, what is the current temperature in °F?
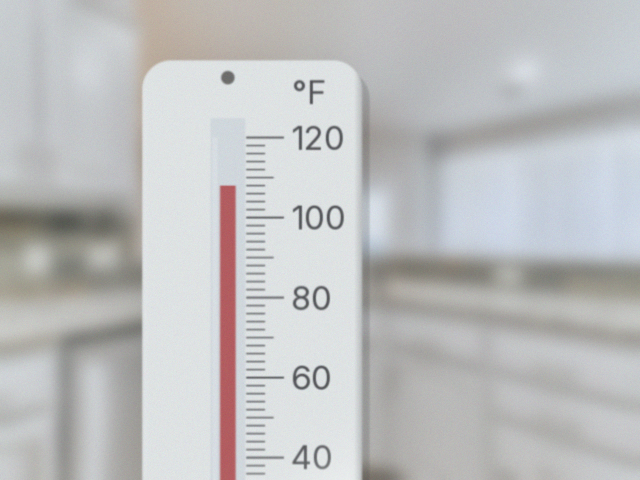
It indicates 108 °F
